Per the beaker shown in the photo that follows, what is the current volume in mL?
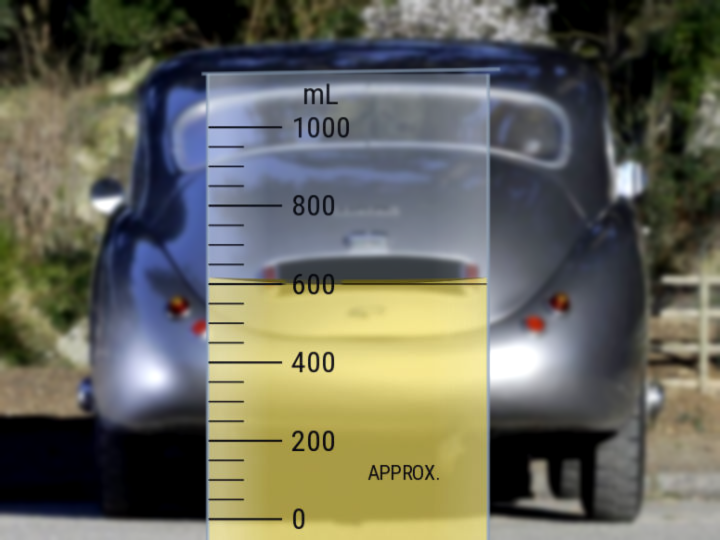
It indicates 600 mL
